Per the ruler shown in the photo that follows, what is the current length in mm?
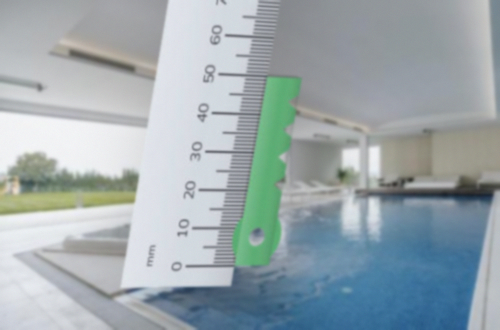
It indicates 50 mm
